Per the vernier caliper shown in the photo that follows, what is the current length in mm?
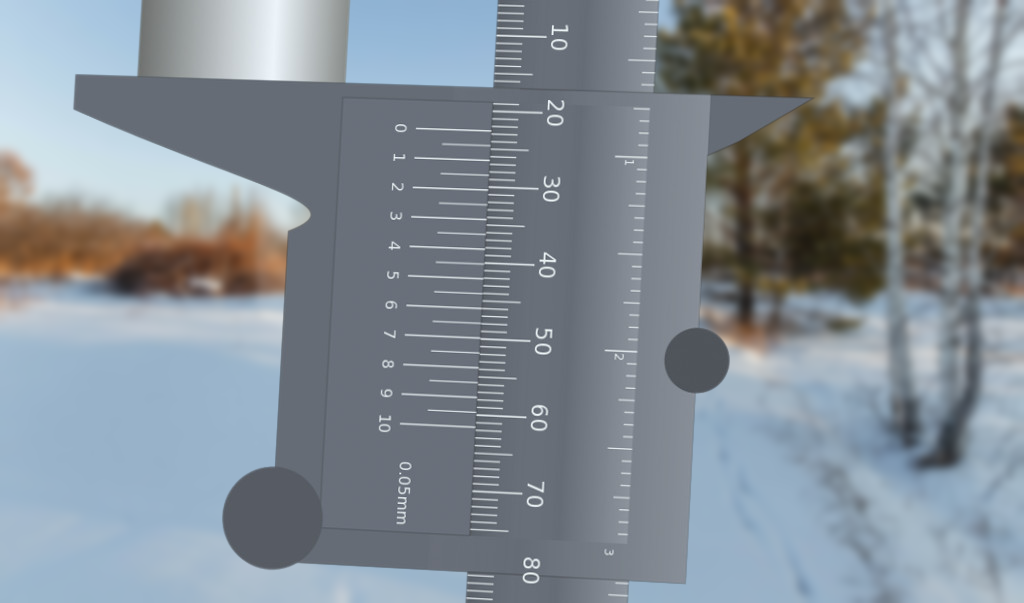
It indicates 22.6 mm
